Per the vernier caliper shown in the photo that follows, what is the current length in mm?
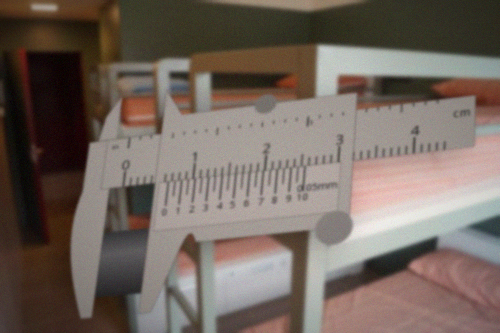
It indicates 6.5 mm
